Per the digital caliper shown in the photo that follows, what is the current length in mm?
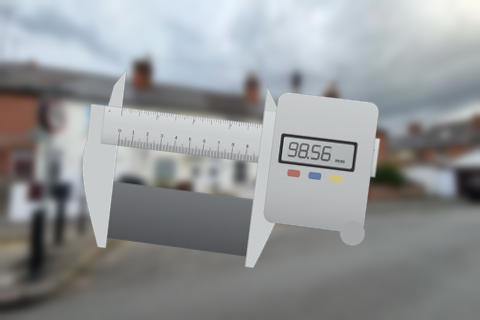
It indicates 98.56 mm
